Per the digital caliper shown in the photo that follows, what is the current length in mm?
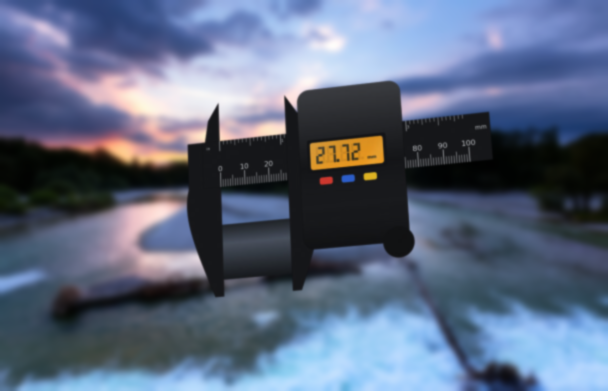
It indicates 27.72 mm
